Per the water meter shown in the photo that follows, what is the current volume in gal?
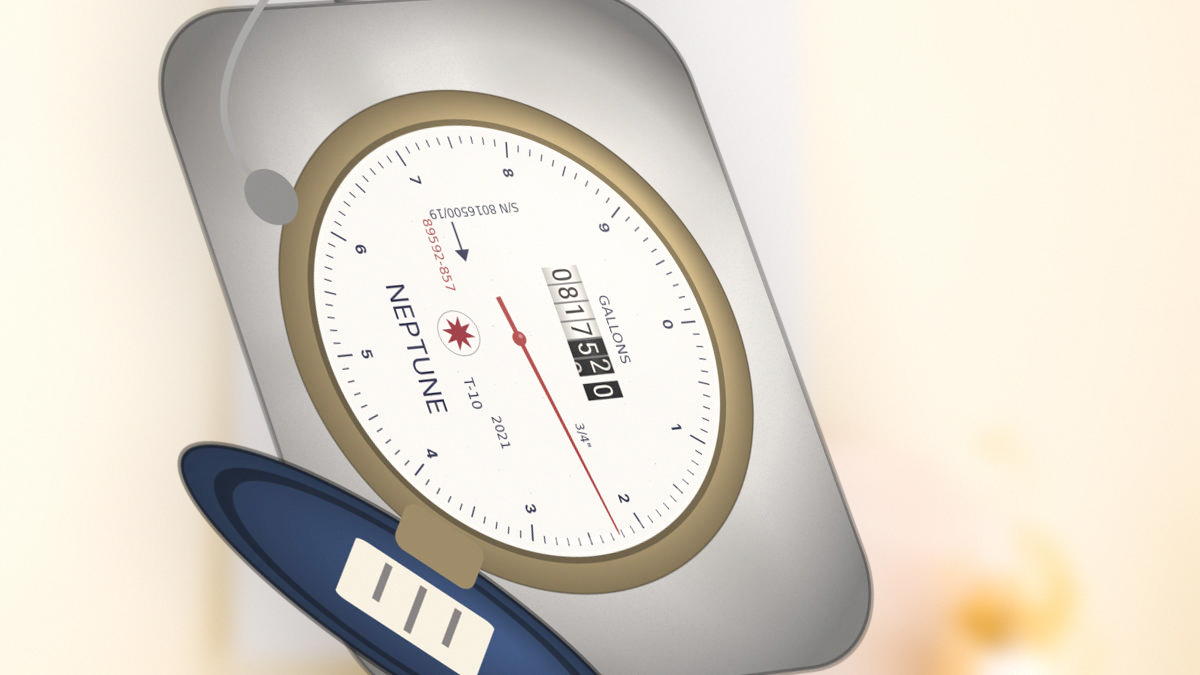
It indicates 817522.2 gal
